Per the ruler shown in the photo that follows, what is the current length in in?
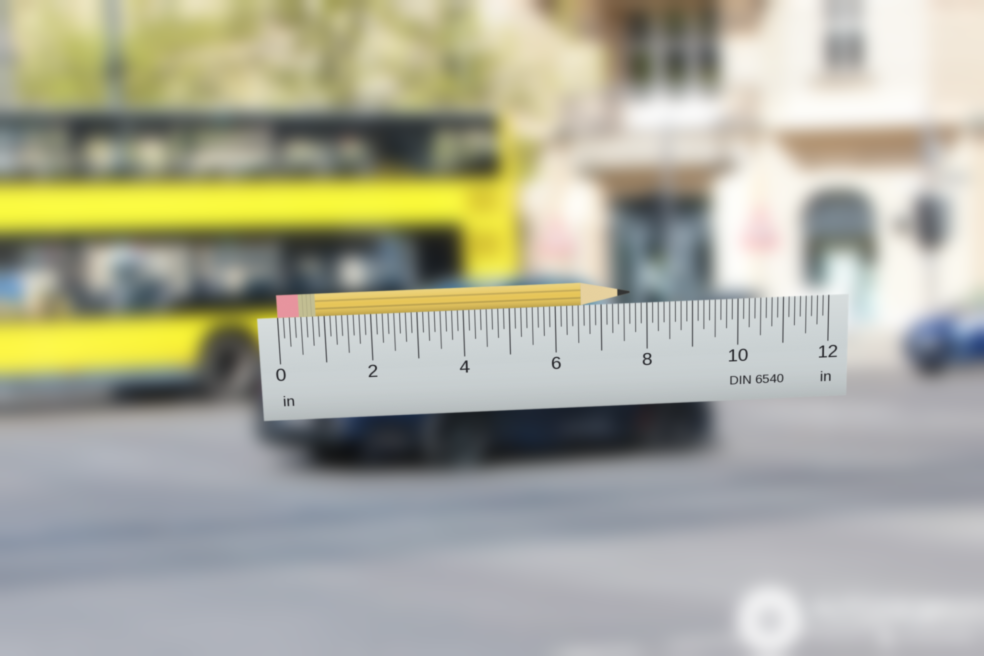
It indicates 7.625 in
